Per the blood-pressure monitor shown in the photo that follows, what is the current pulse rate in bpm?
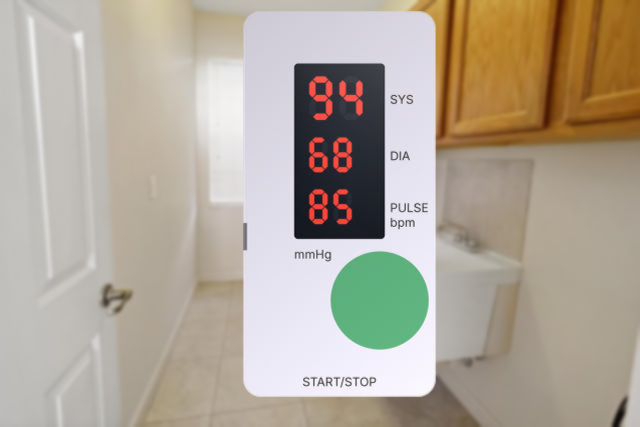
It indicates 85 bpm
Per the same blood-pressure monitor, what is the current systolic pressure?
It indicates 94 mmHg
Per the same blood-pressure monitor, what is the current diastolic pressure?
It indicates 68 mmHg
